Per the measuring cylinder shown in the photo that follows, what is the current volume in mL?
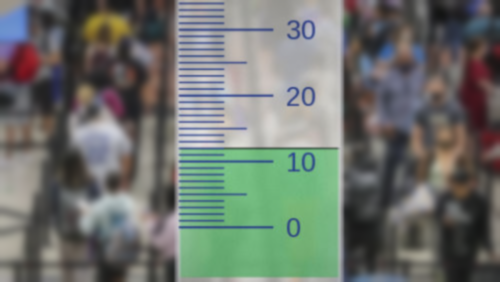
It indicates 12 mL
